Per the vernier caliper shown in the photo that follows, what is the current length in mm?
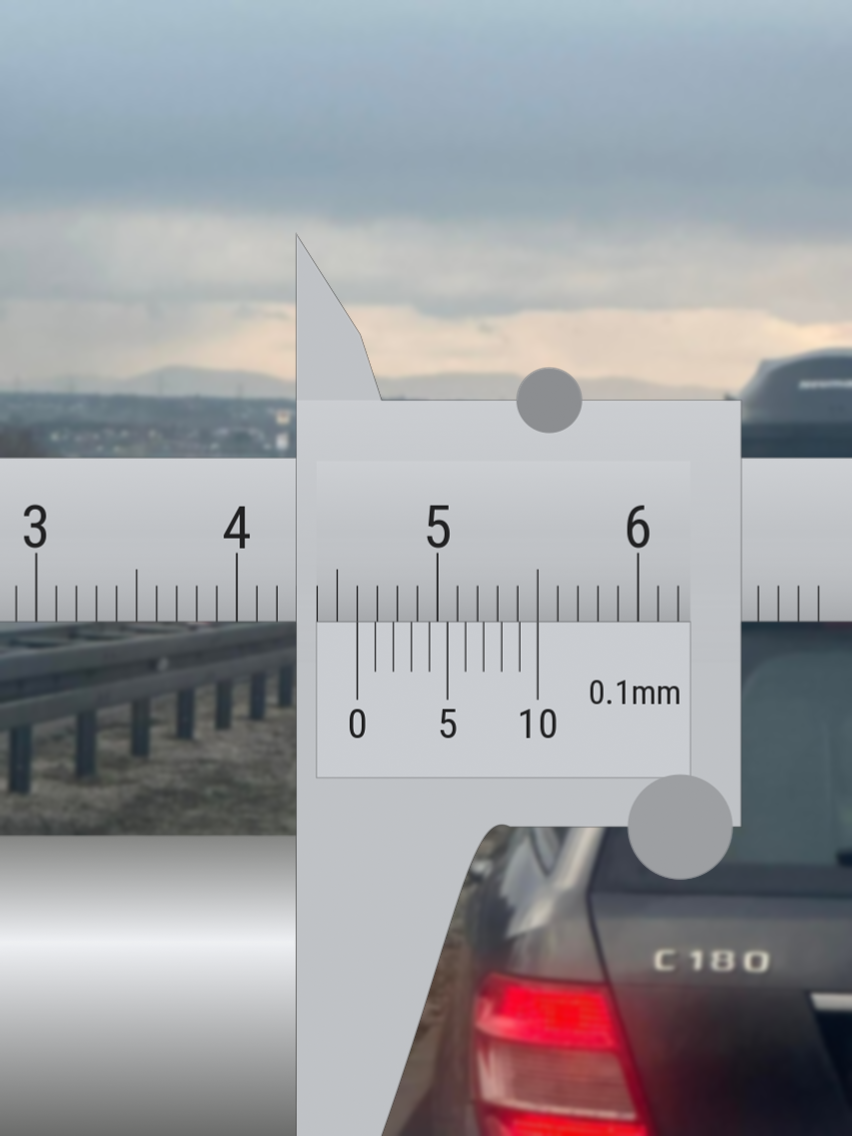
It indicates 46.0 mm
